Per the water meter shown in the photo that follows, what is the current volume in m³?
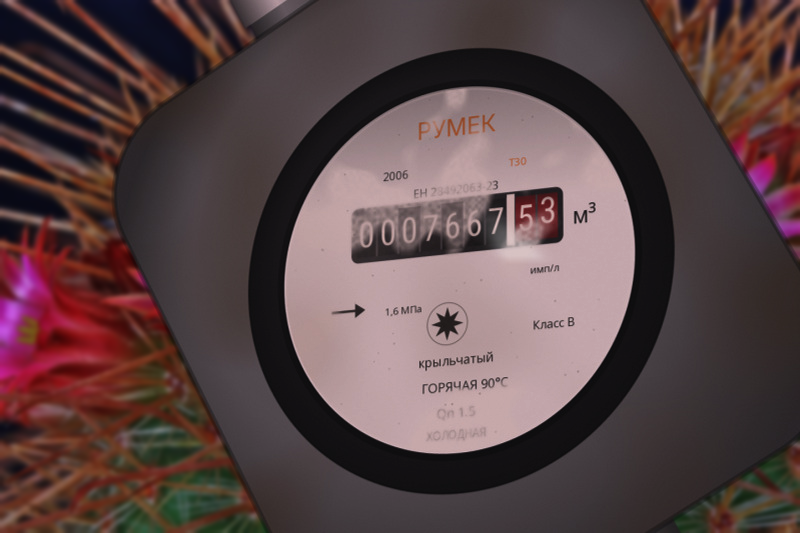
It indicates 7667.53 m³
